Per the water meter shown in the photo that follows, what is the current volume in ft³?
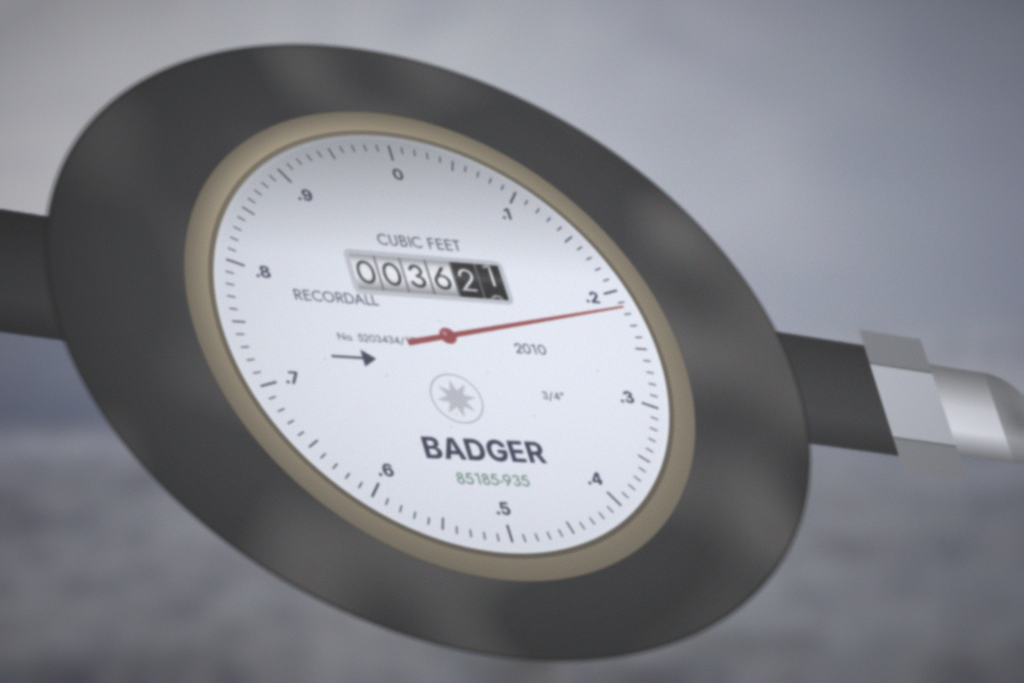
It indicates 3621.21 ft³
